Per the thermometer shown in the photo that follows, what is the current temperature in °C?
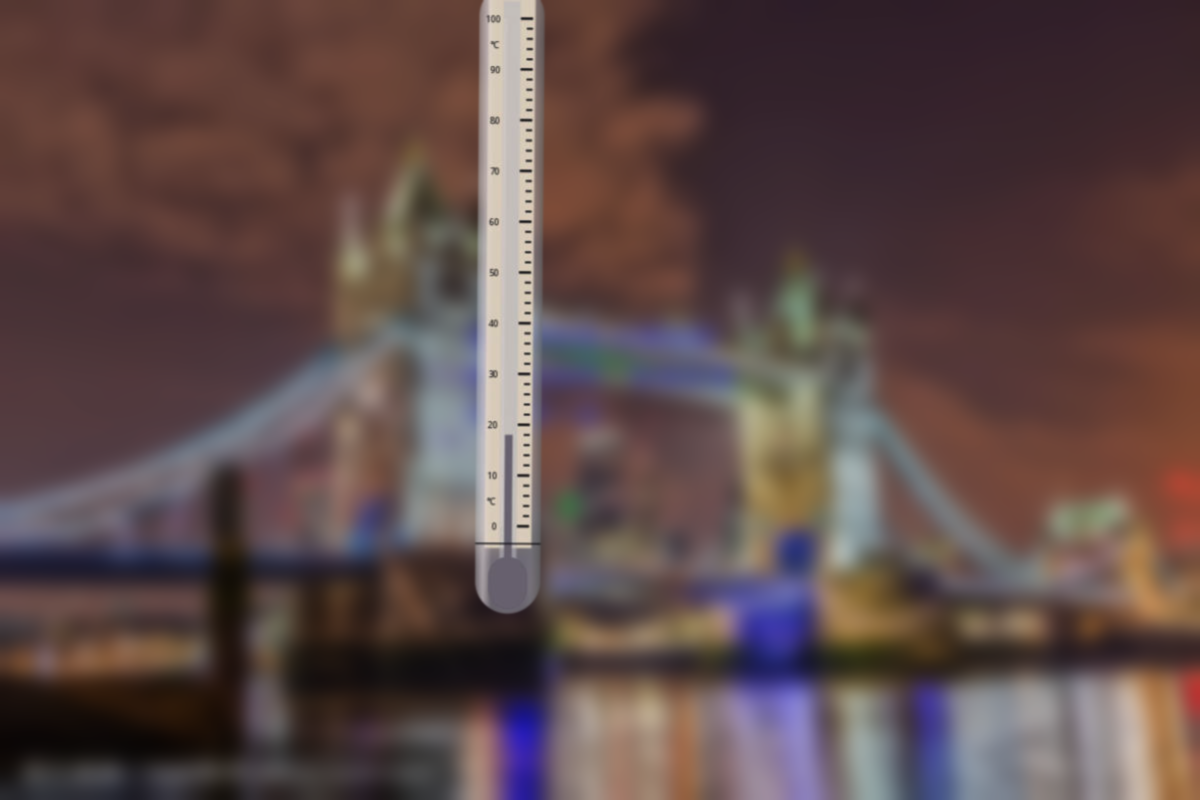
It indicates 18 °C
